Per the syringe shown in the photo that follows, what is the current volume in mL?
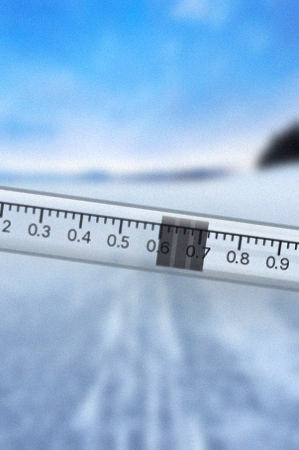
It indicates 0.6 mL
